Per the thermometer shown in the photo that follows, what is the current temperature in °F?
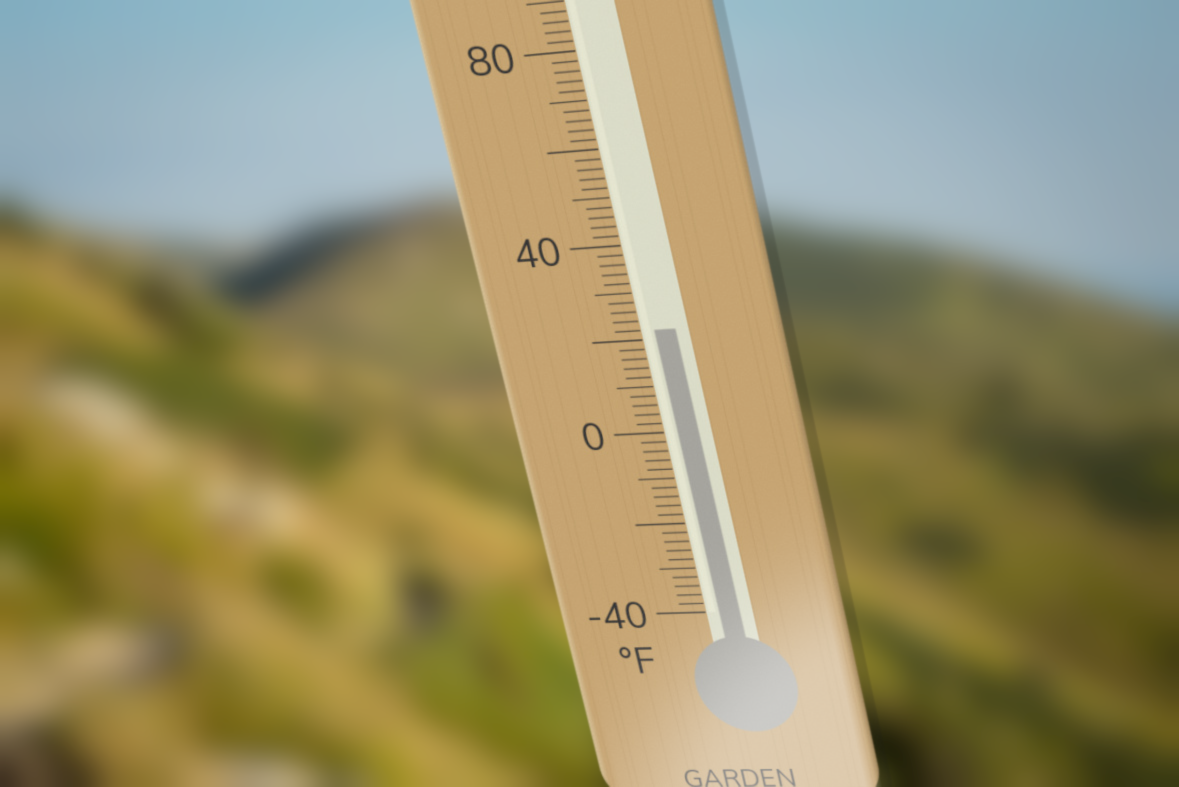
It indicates 22 °F
